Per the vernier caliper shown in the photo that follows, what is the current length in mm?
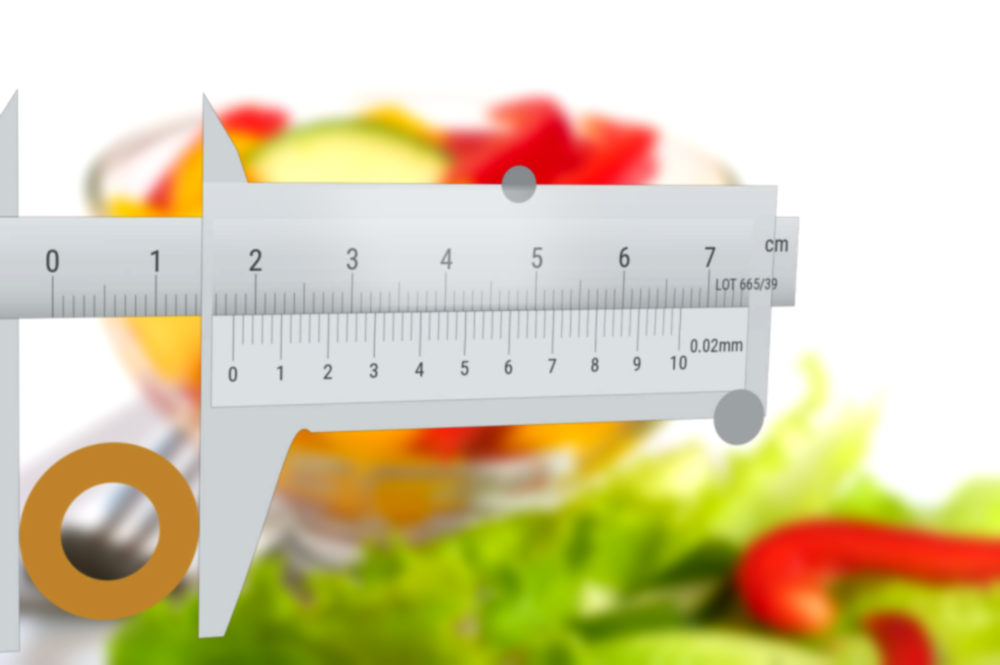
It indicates 17.8 mm
